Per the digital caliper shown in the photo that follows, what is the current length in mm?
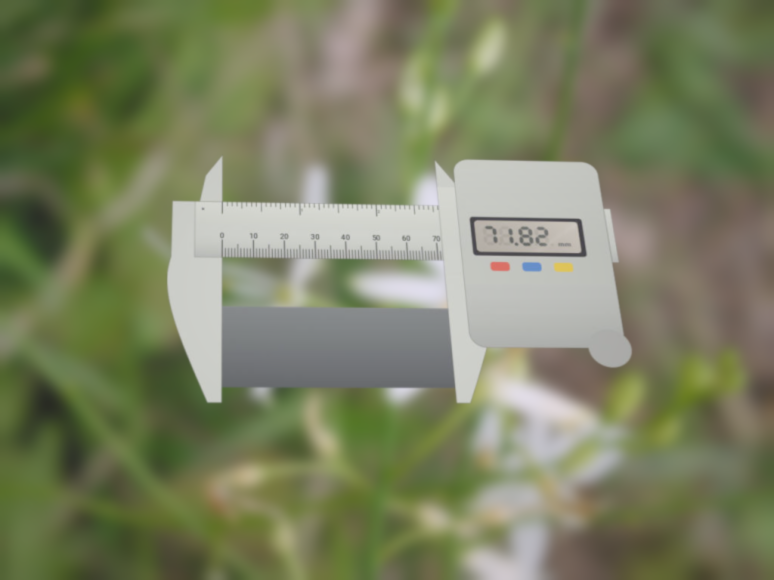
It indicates 71.82 mm
